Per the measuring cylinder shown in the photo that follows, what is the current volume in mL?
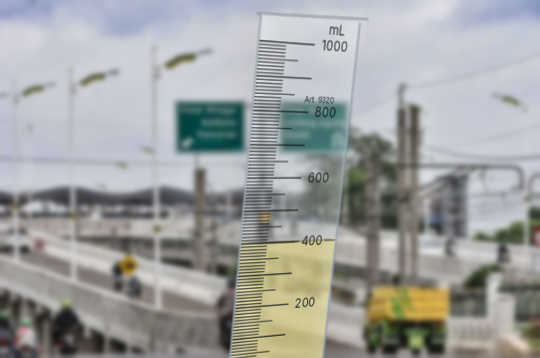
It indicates 400 mL
